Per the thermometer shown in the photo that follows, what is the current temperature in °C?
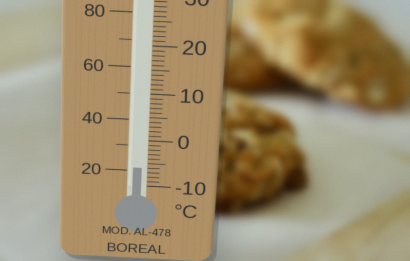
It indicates -6 °C
